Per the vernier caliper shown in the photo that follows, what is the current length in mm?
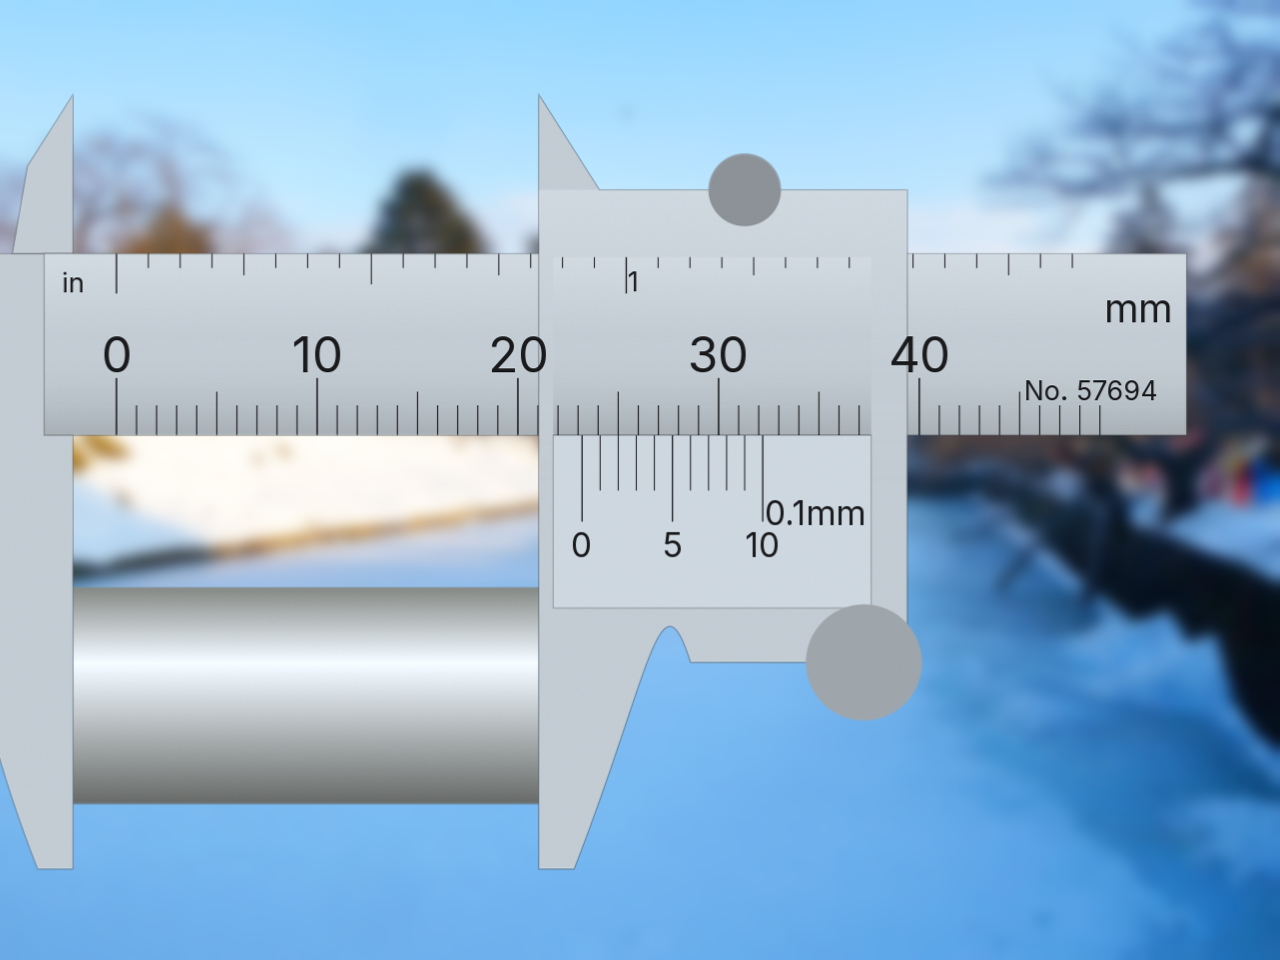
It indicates 23.2 mm
